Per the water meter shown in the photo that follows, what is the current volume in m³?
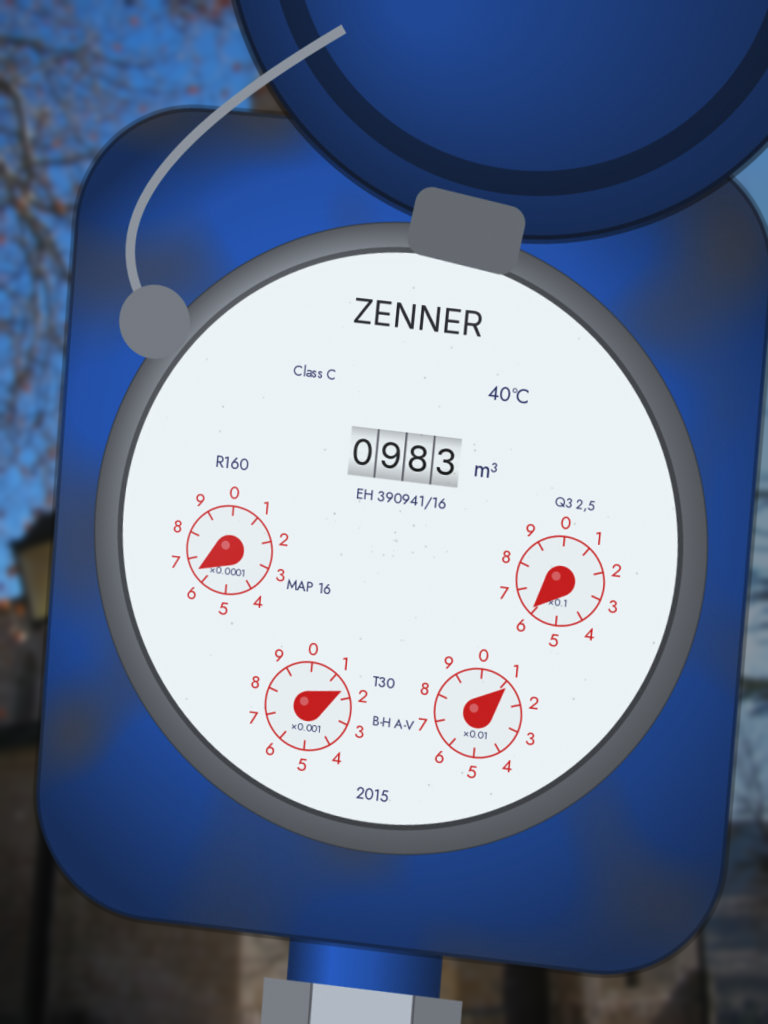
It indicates 983.6116 m³
